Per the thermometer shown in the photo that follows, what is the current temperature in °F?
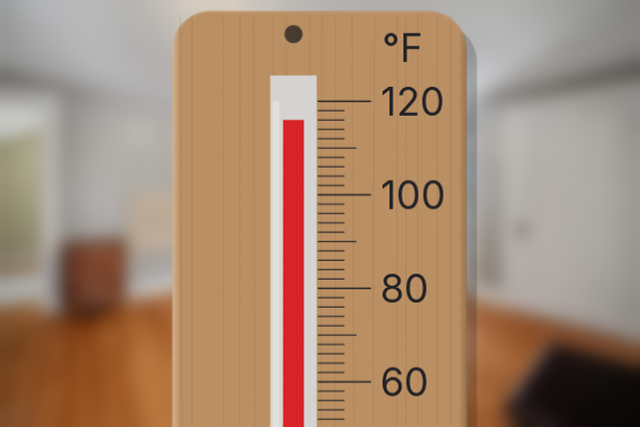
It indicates 116 °F
